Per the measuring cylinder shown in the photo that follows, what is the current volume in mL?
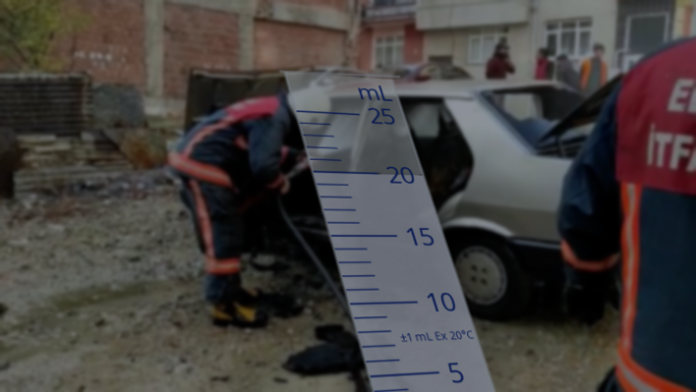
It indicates 20 mL
